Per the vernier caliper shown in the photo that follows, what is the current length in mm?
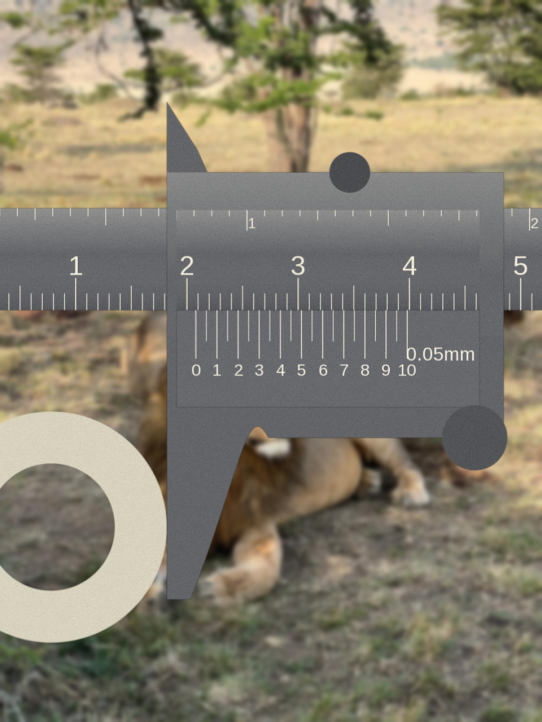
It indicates 20.8 mm
